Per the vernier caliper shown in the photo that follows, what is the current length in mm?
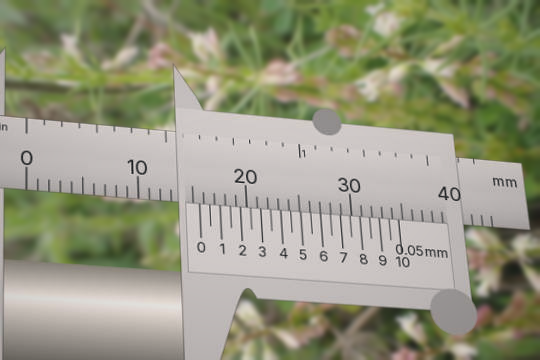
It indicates 15.6 mm
